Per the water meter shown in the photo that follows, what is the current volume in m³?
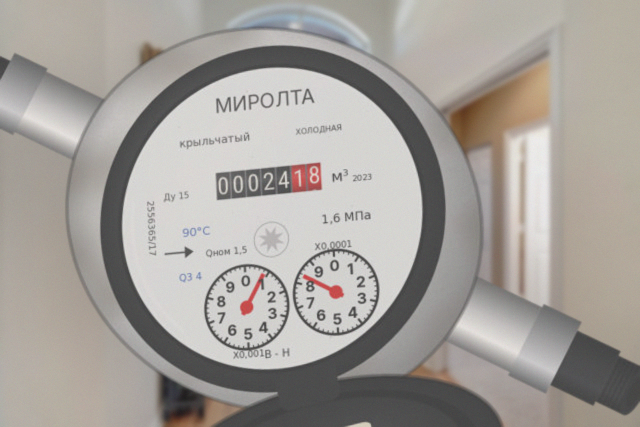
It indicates 24.1808 m³
